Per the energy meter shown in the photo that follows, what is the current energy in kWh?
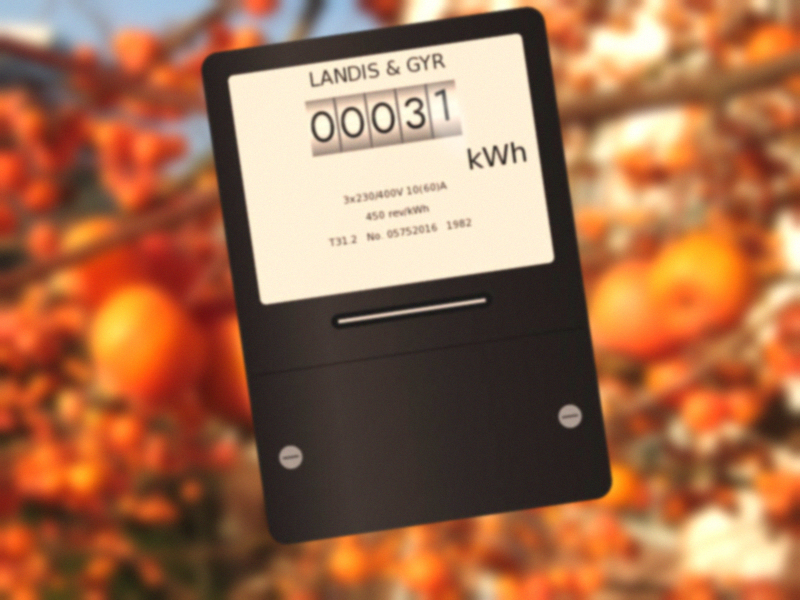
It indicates 31 kWh
